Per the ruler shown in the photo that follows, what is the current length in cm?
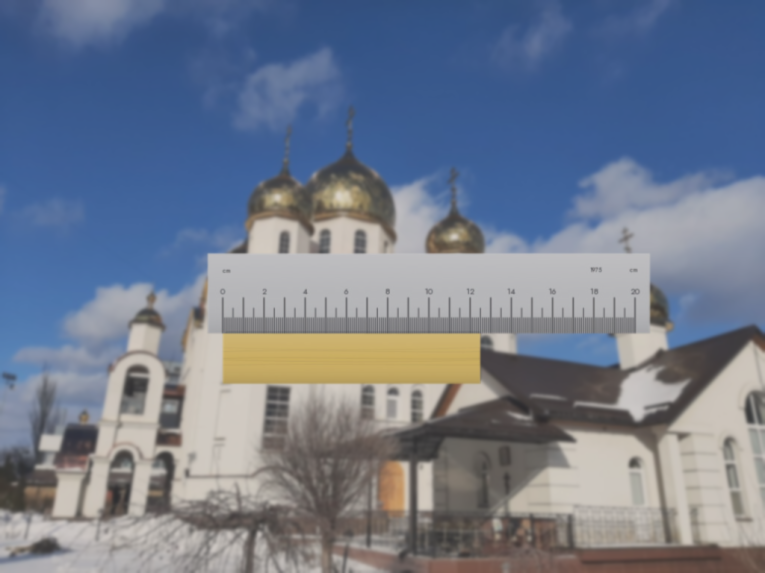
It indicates 12.5 cm
